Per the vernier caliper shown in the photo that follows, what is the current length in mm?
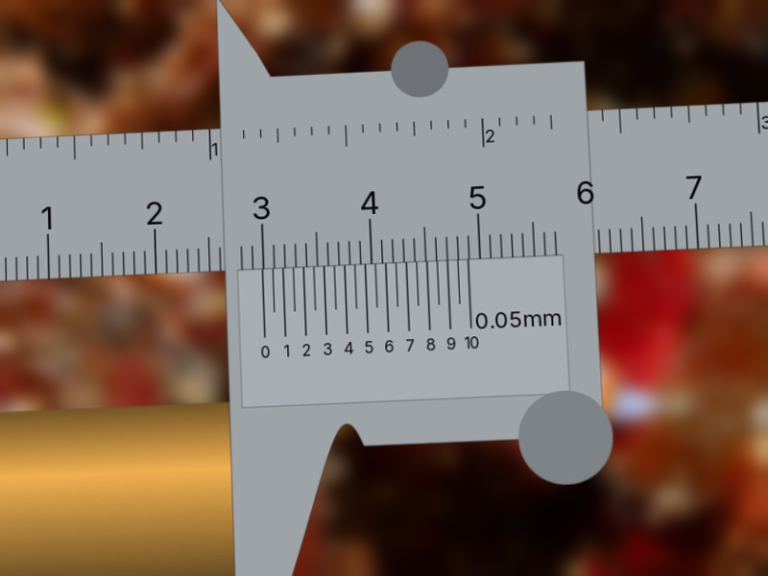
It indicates 29.9 mm
